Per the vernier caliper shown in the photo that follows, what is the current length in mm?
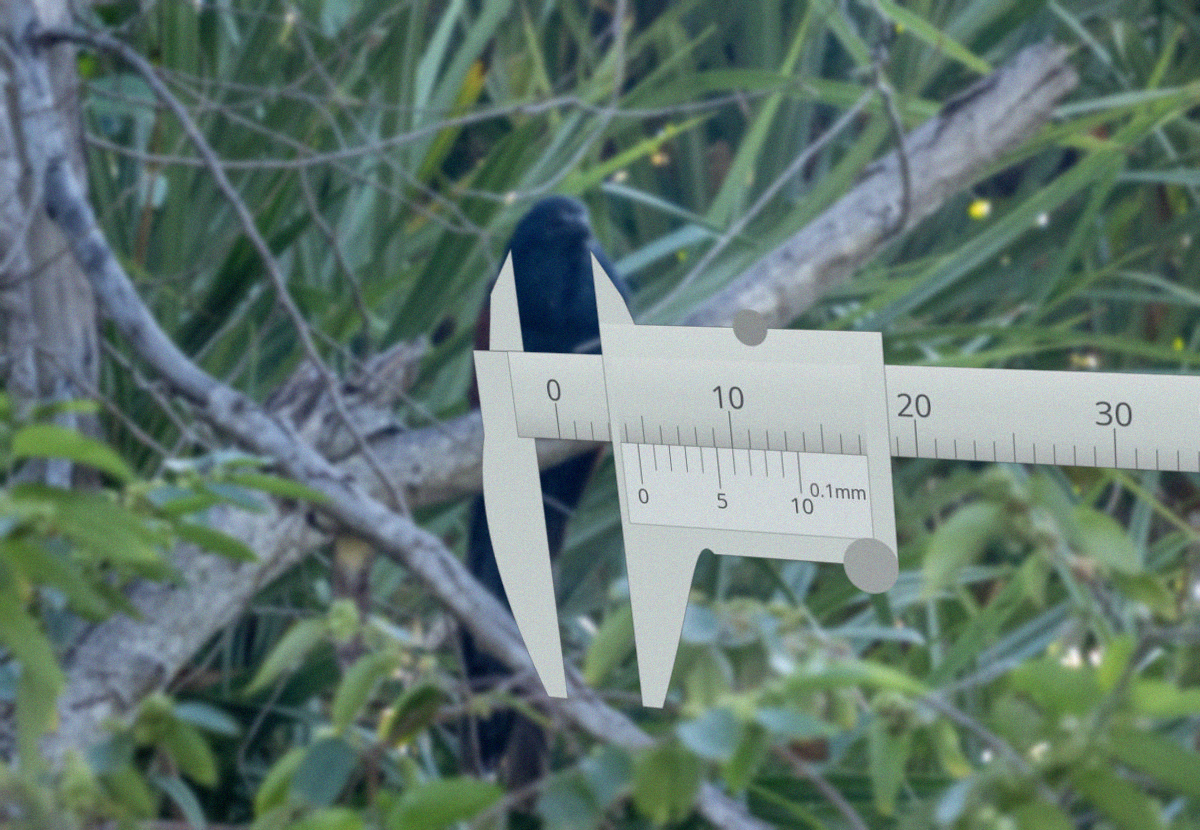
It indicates 4.6 mm
